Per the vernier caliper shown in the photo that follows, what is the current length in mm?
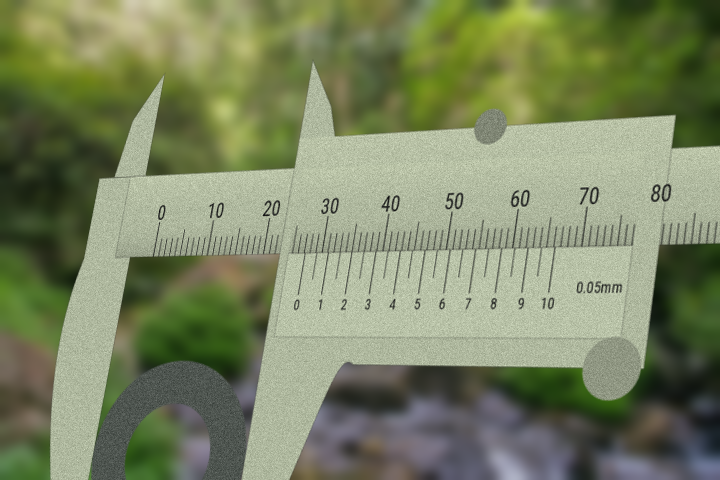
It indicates 27.2 mm
